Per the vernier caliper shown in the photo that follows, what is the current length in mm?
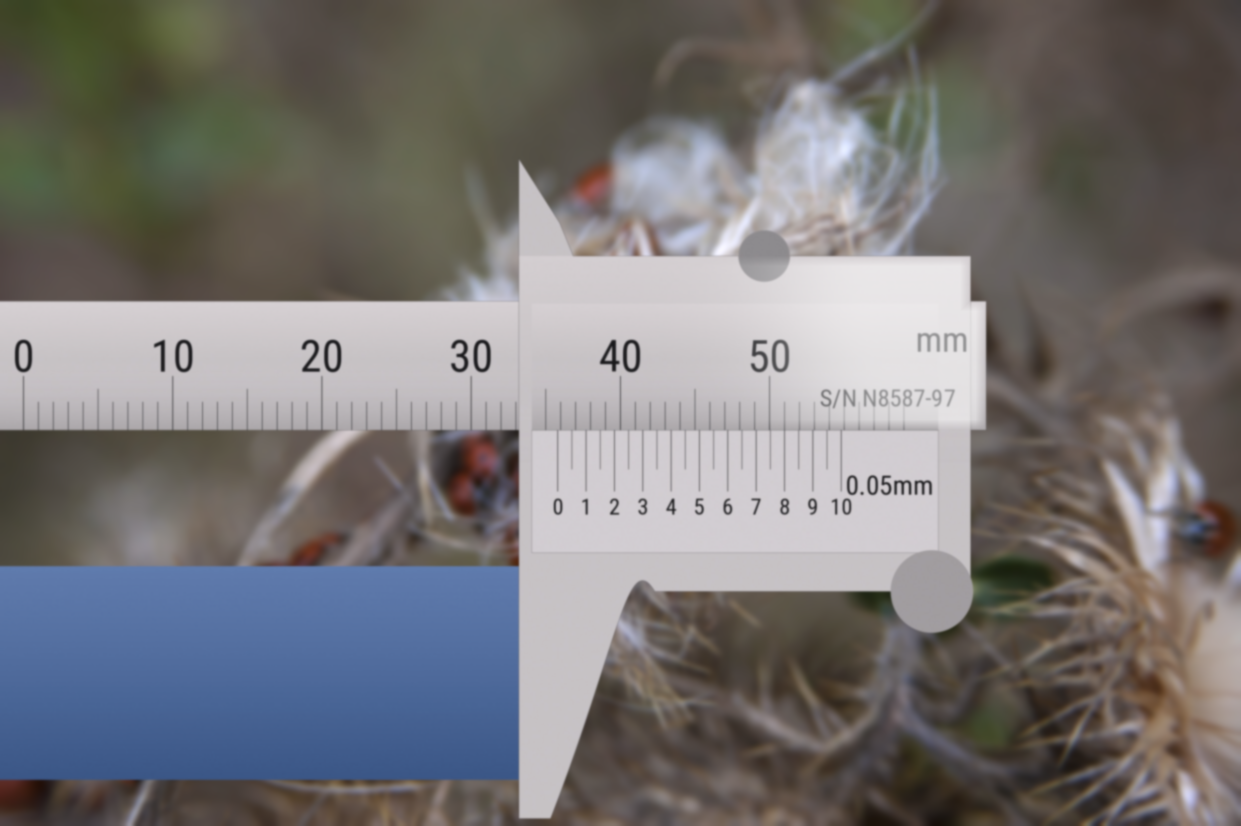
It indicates 35.8 mm
